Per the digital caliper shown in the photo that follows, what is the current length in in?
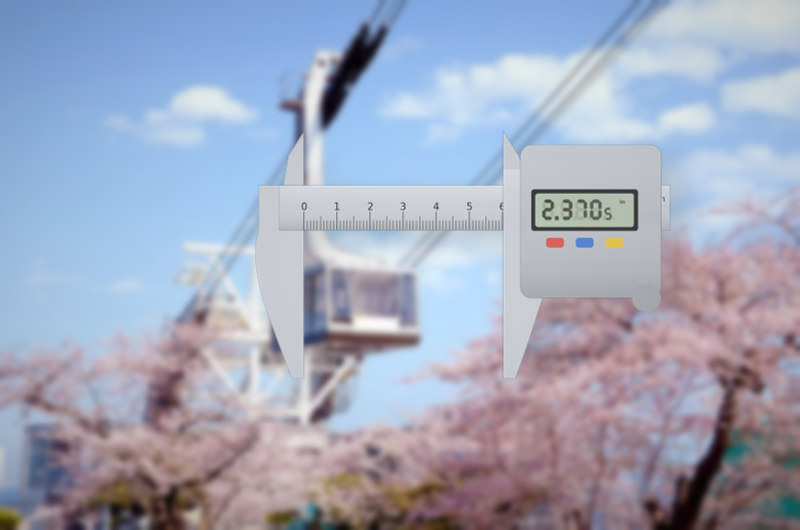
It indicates 2.3705 in
